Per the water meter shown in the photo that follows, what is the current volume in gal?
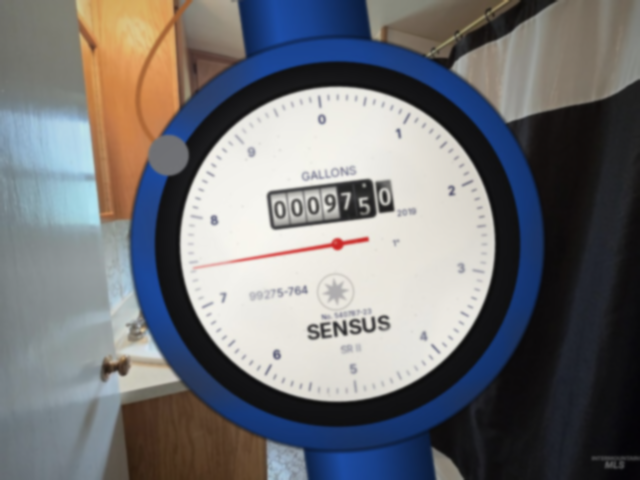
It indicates 9747.4 gal
